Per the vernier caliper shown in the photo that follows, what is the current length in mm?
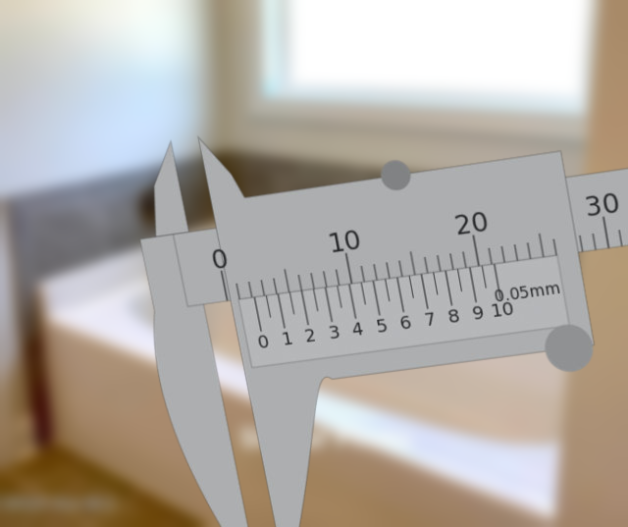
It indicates 2.2 mm
